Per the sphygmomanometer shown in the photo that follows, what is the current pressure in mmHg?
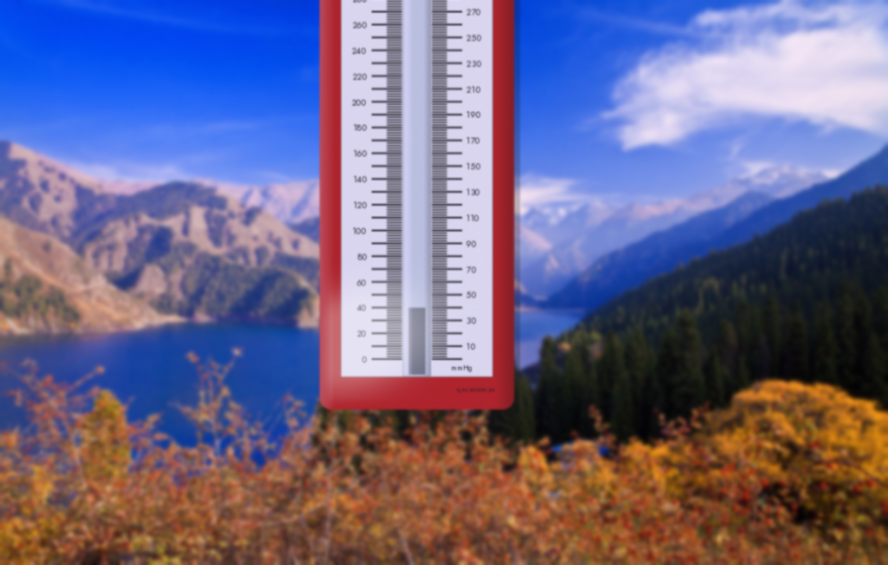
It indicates 40 mmHg
